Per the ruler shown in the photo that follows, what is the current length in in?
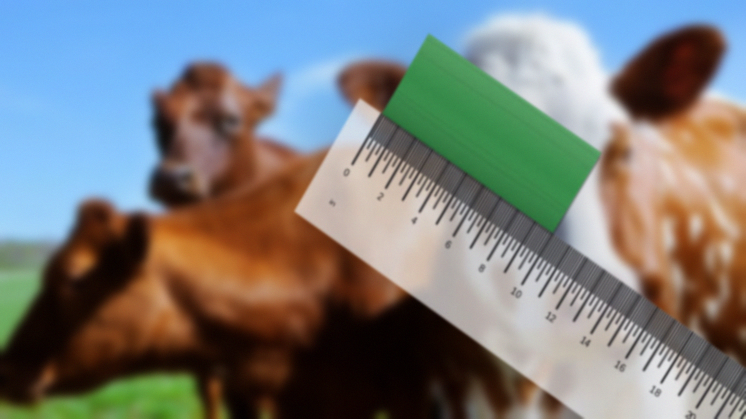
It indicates 10 in
